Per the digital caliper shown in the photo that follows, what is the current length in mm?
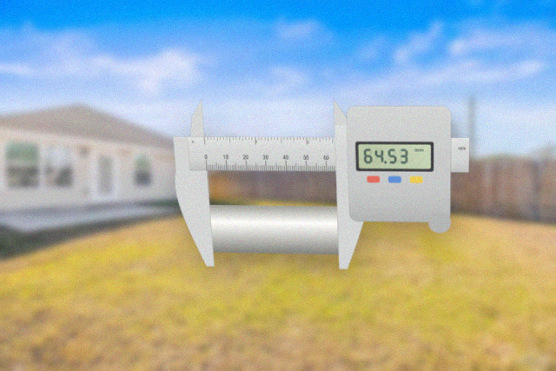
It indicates 64.53 mm
